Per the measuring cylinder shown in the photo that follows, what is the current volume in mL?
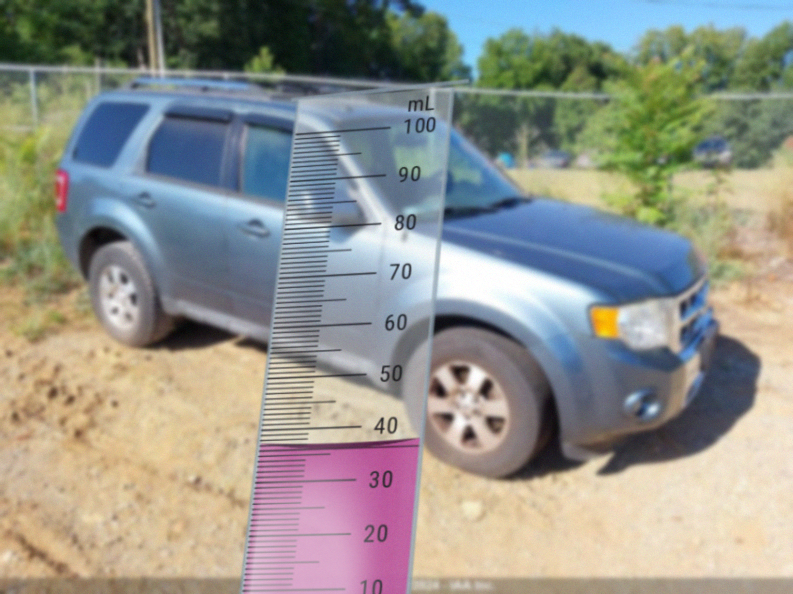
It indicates 36 mL
